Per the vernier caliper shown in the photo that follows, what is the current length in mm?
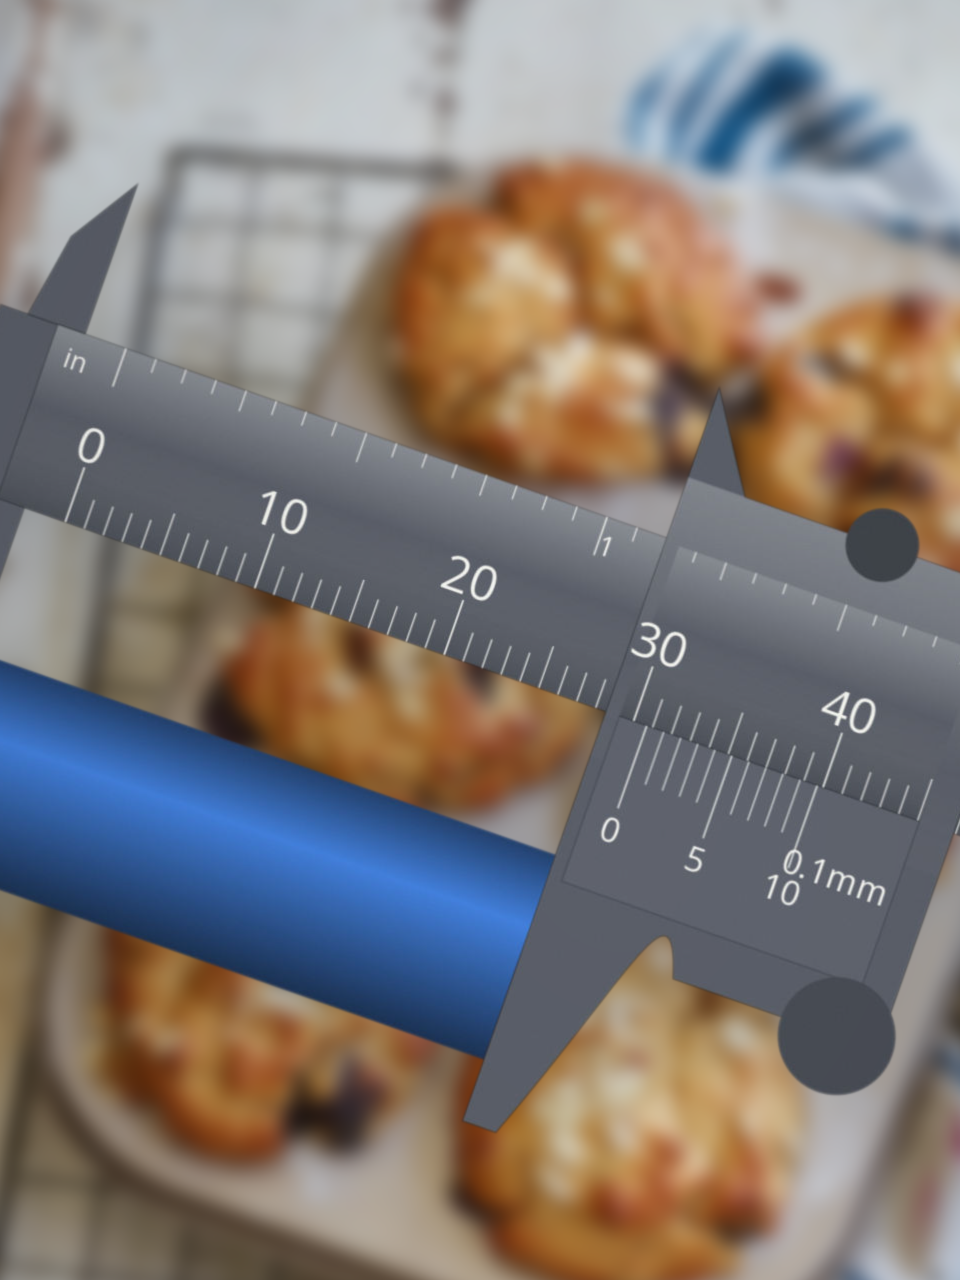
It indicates 30.7 mm
